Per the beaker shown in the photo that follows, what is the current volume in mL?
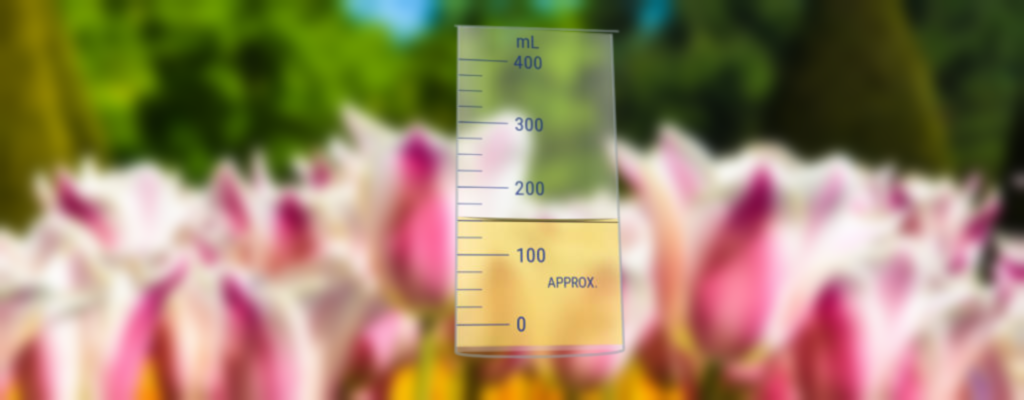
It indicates 150 mL
